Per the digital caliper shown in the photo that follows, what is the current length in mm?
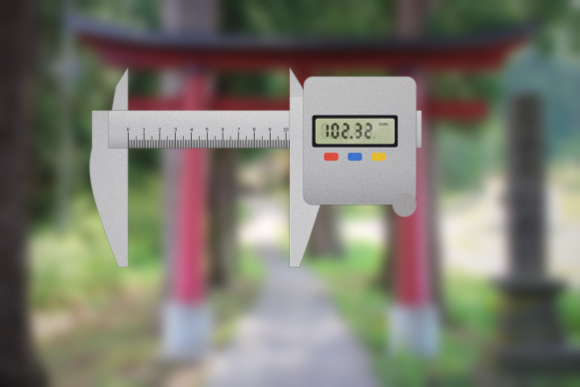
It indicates 102.32 mm
